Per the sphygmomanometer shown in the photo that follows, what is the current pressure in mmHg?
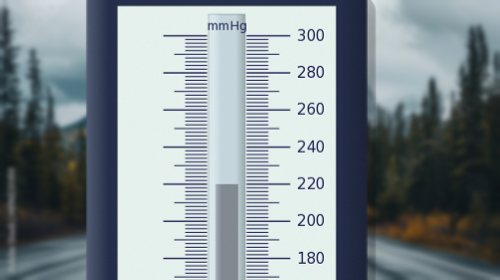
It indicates 220 mmHg
